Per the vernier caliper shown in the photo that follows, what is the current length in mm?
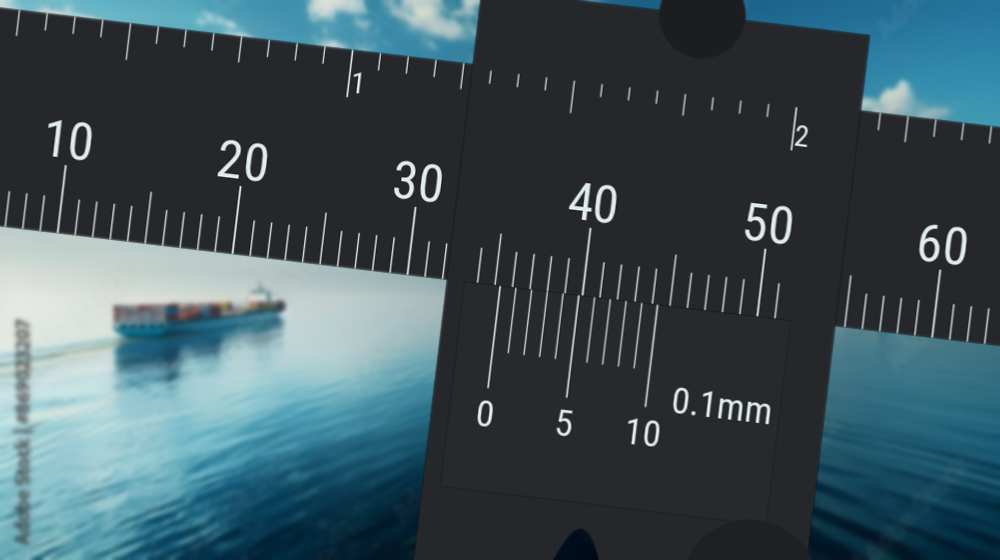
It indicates 35.3 mm
